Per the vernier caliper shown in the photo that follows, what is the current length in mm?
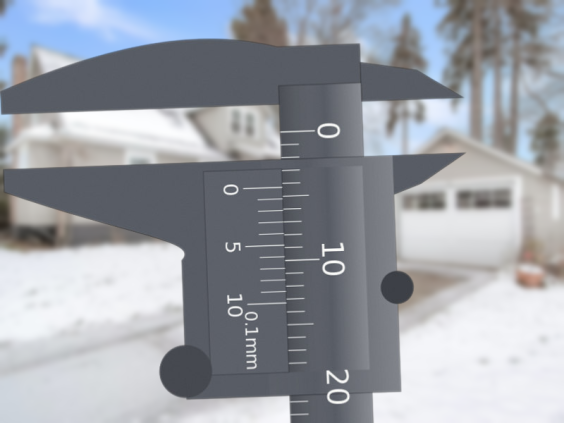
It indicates 4.3 mm
